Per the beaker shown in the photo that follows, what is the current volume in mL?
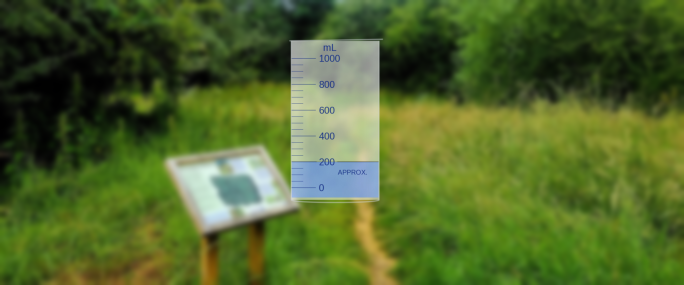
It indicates 200 mL
